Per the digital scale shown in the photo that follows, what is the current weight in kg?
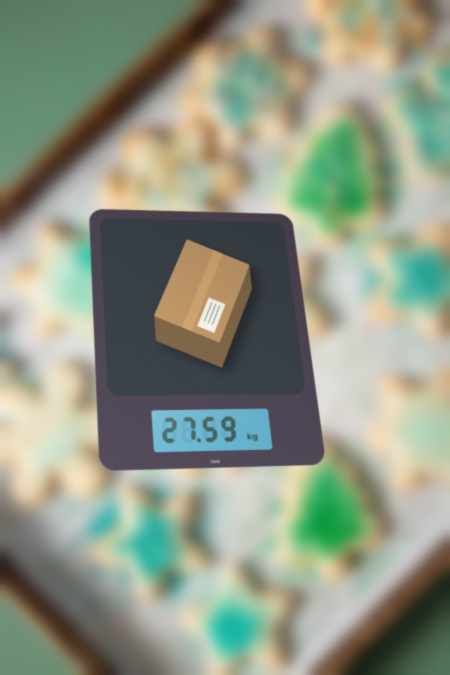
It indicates 27.59 kg
